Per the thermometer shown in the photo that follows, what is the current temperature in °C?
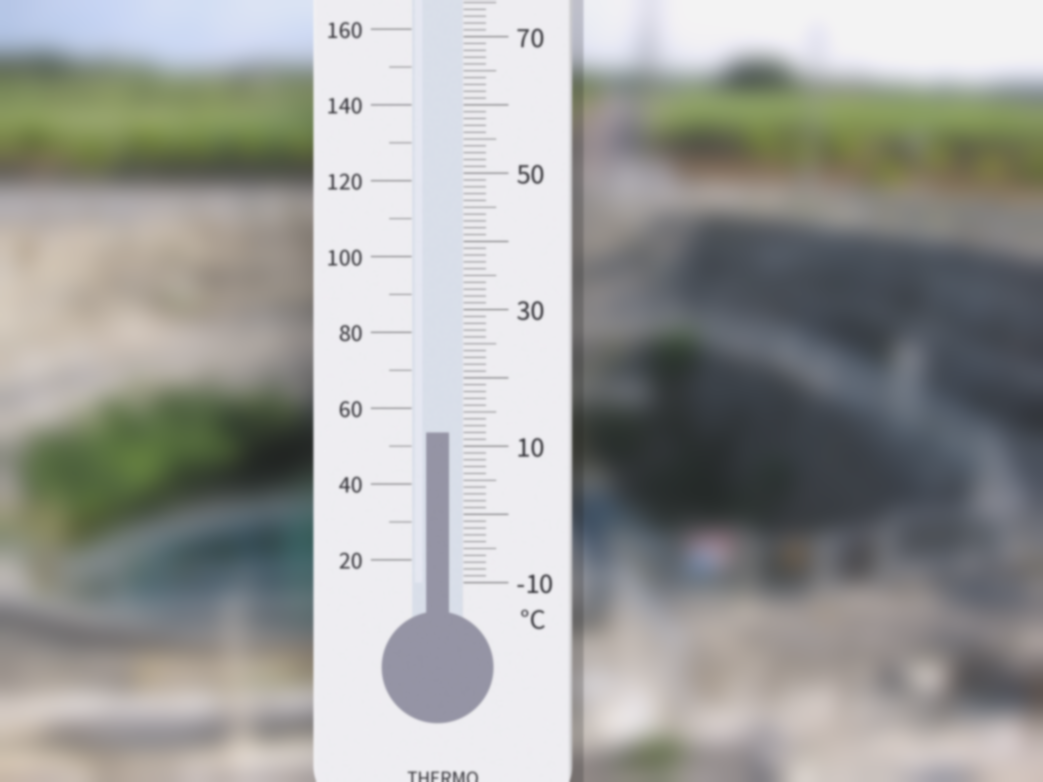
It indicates 12 °C
